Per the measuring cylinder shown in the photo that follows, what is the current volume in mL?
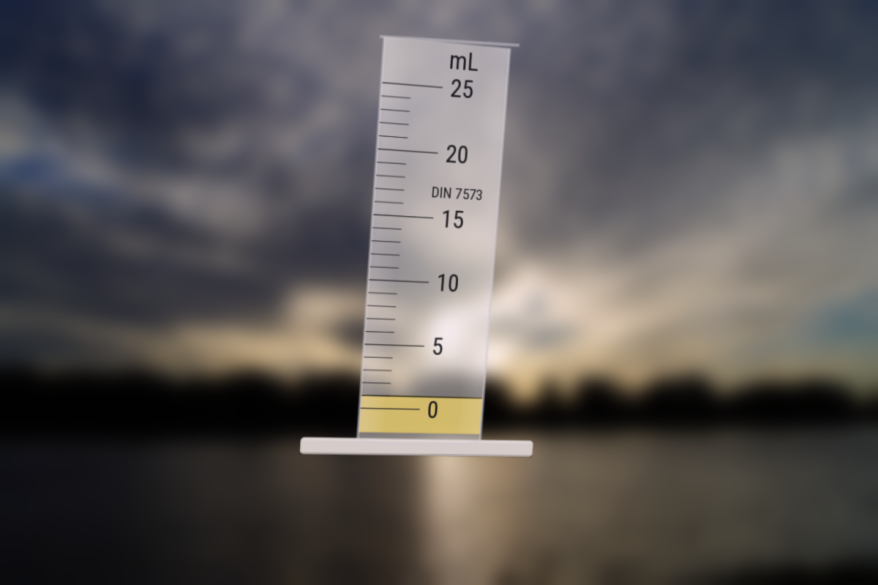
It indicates 1 mL
